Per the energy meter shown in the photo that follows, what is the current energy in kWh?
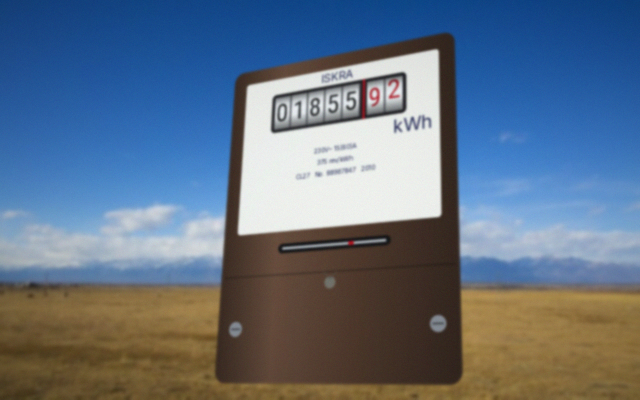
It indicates 1855.92 kWh
